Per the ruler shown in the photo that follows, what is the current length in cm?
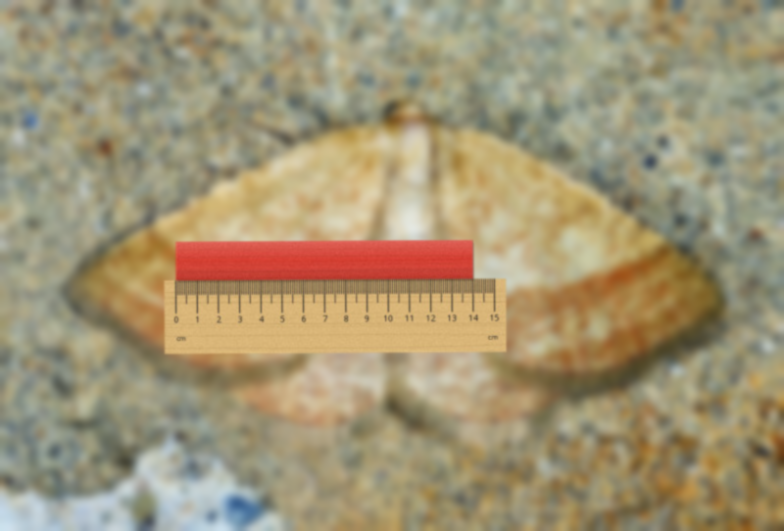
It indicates 14 cm
